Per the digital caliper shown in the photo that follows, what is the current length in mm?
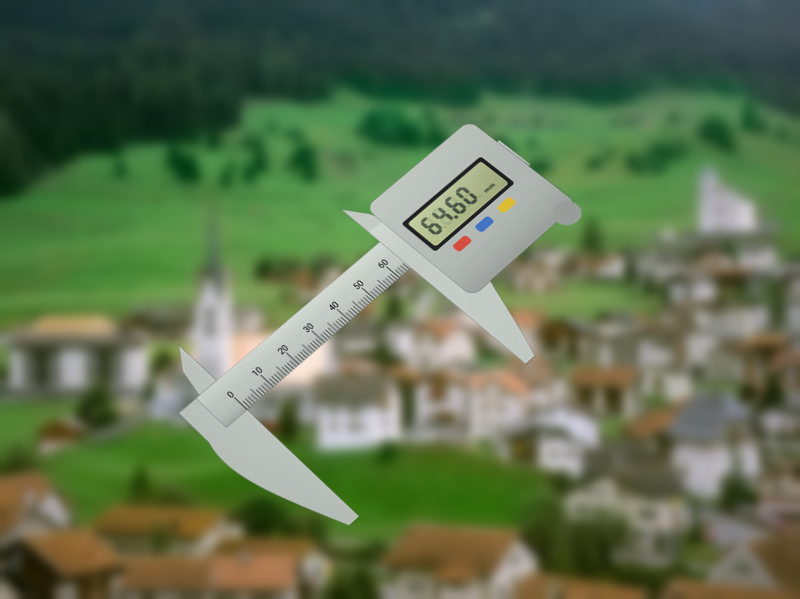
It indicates 64.60 mm
